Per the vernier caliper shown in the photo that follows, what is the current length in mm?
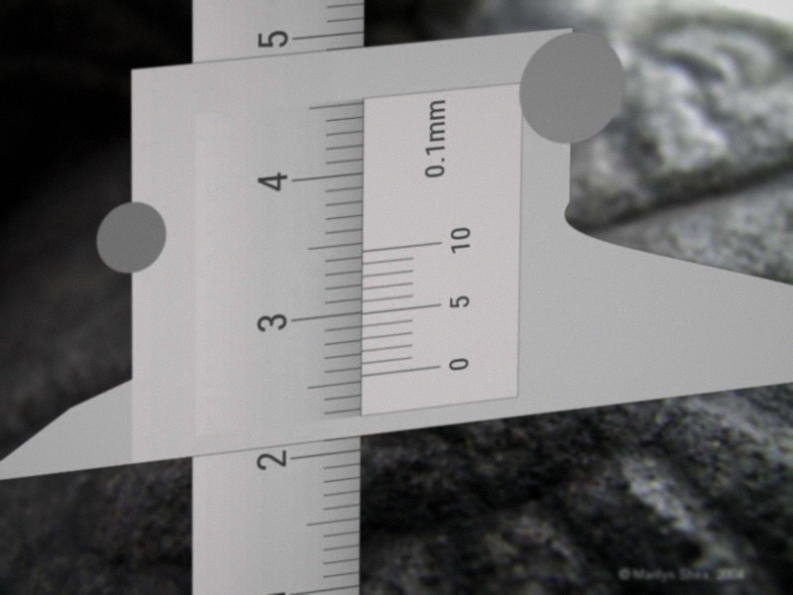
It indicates 25.4 mm
